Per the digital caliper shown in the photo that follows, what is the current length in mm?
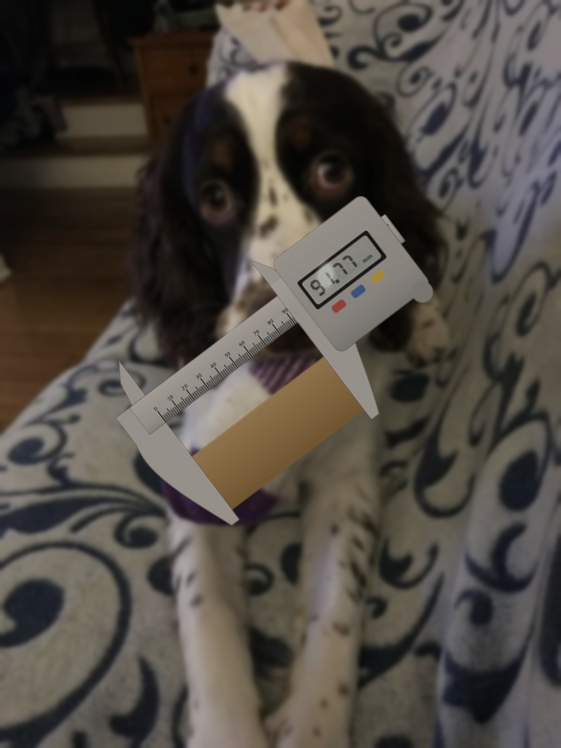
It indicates 91.77 mm
